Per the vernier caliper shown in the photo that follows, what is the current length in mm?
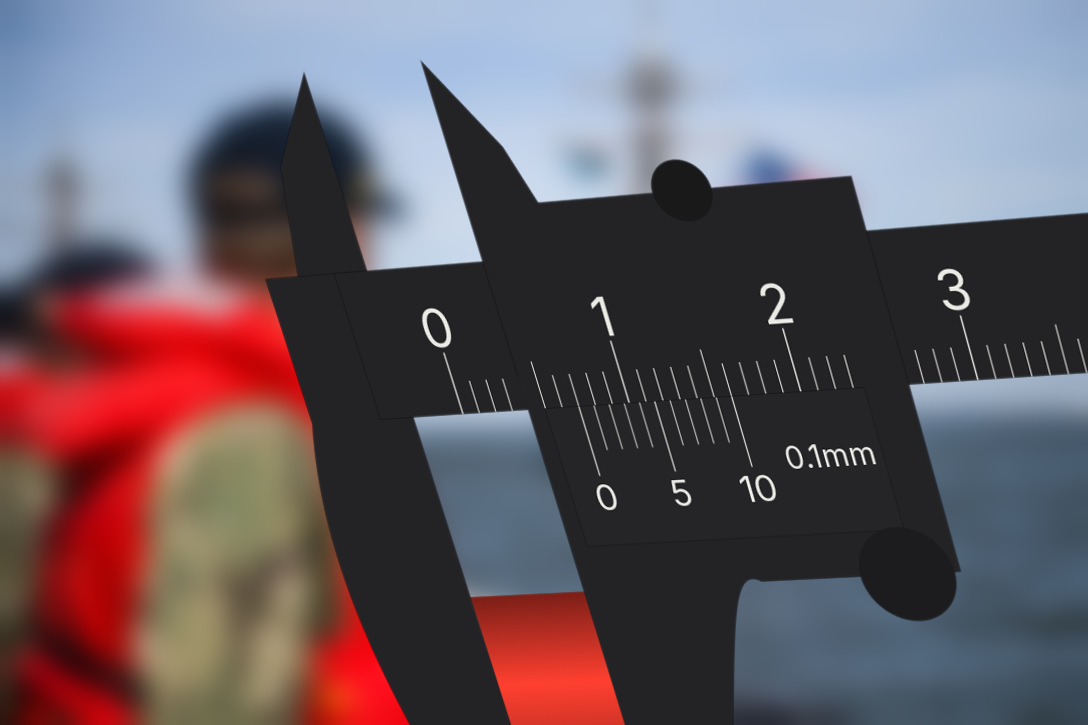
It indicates 7.0 mm
